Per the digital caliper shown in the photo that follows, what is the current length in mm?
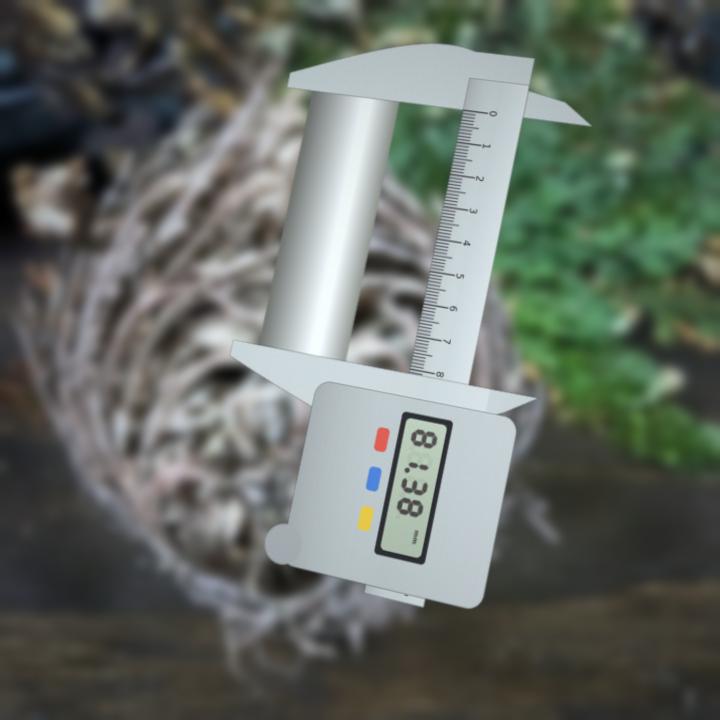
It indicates 81.38 mm
